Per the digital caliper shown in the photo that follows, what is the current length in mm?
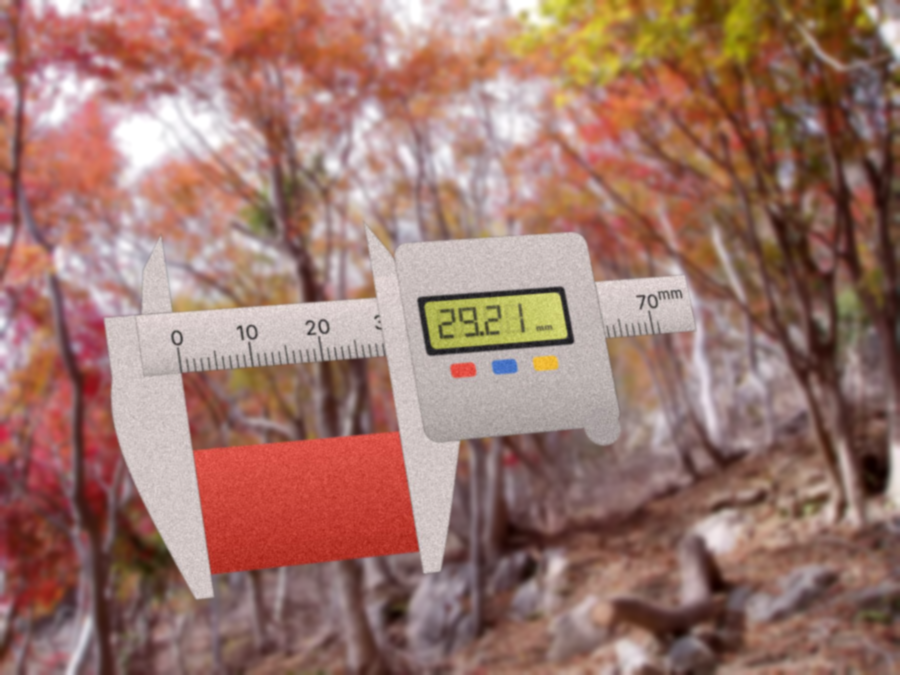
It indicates 29.21 mm
